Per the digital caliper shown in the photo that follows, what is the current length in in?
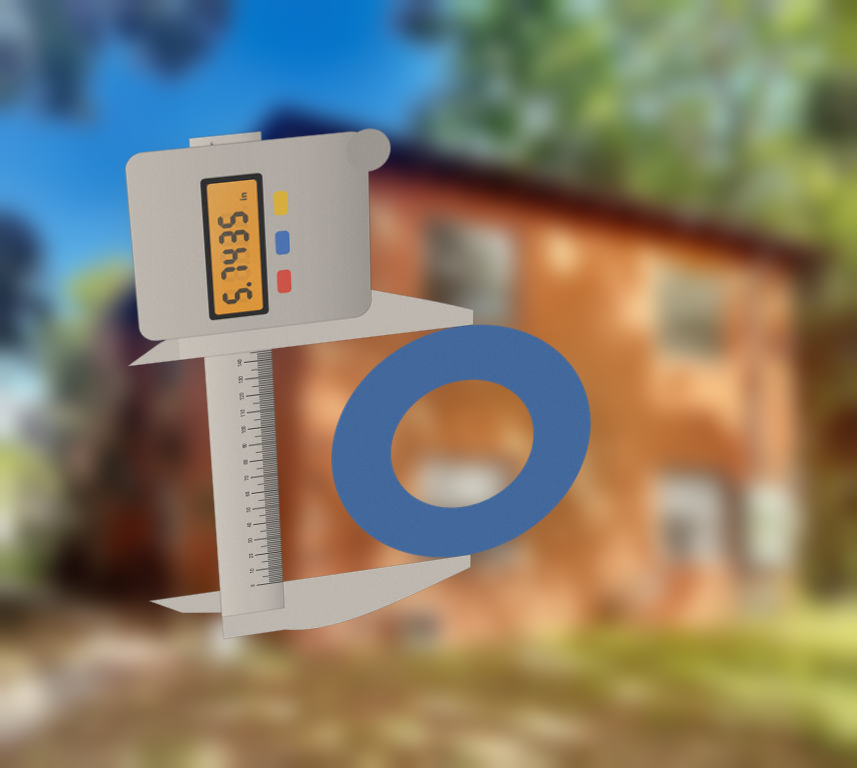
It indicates 5.7435 in
